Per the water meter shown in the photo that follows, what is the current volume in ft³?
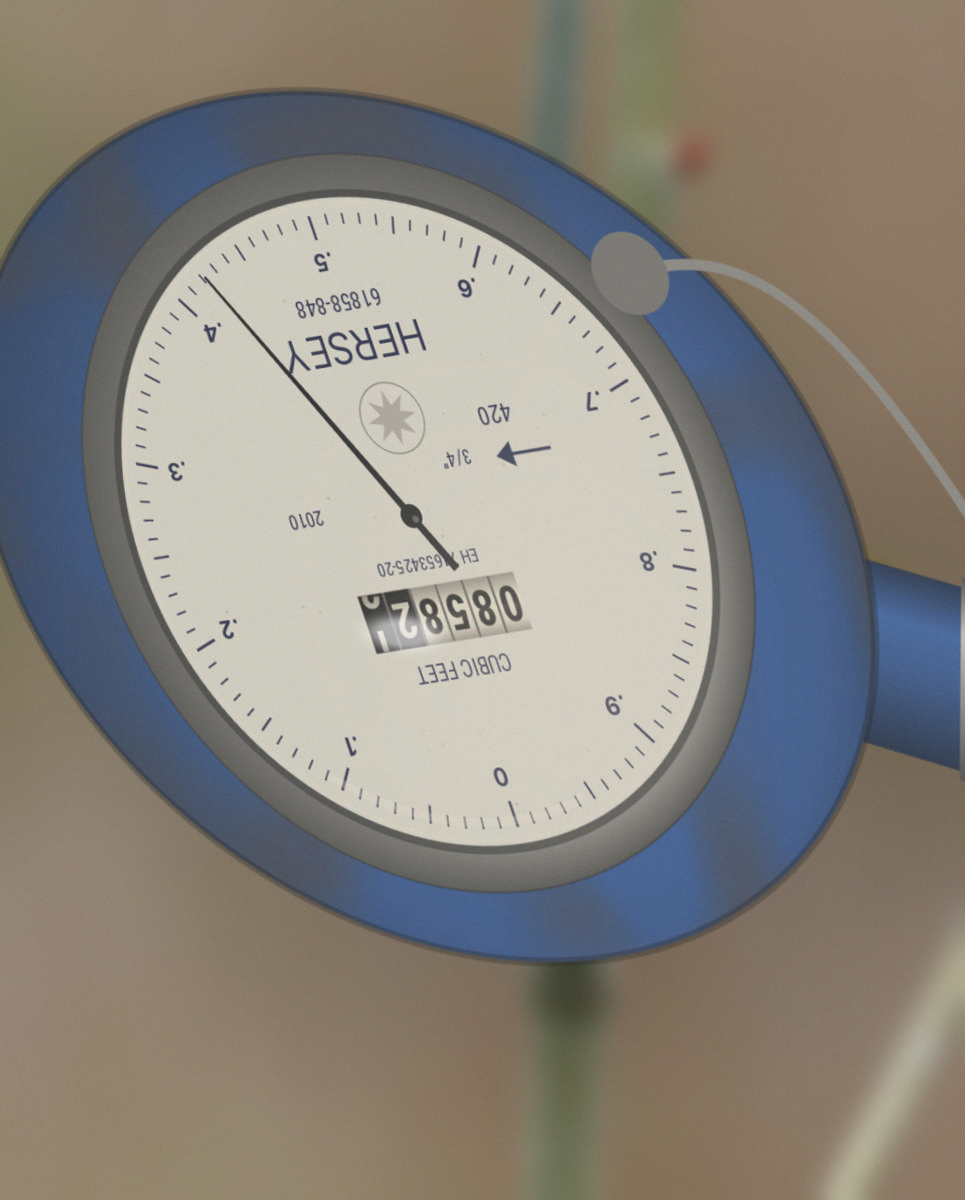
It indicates 85821.42 ft³
